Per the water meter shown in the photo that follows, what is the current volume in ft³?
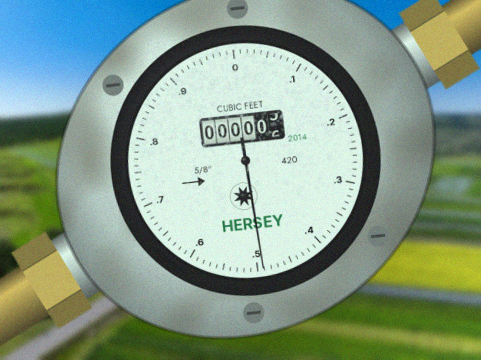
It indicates 5.49 ft³
